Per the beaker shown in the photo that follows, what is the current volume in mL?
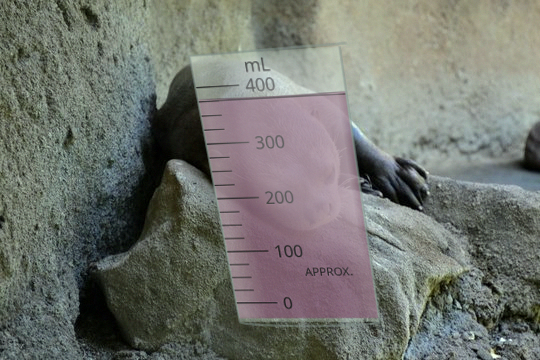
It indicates 375 mL
